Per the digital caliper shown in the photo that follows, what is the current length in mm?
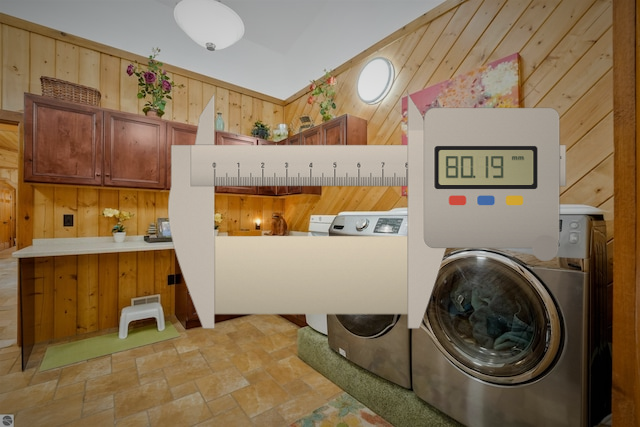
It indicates 80.19 mm
